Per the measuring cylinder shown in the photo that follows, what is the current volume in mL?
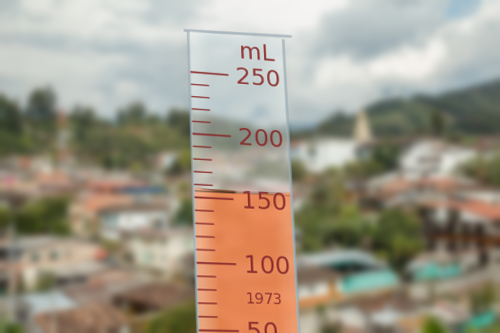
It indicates 155 mL
